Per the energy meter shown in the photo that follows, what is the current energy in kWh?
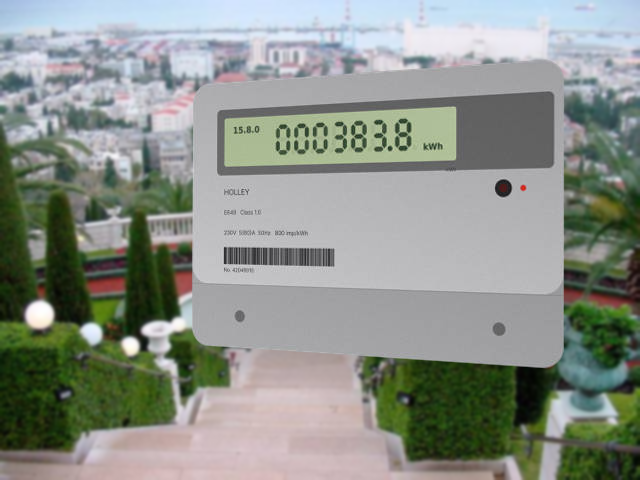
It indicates 383.8 kWh
